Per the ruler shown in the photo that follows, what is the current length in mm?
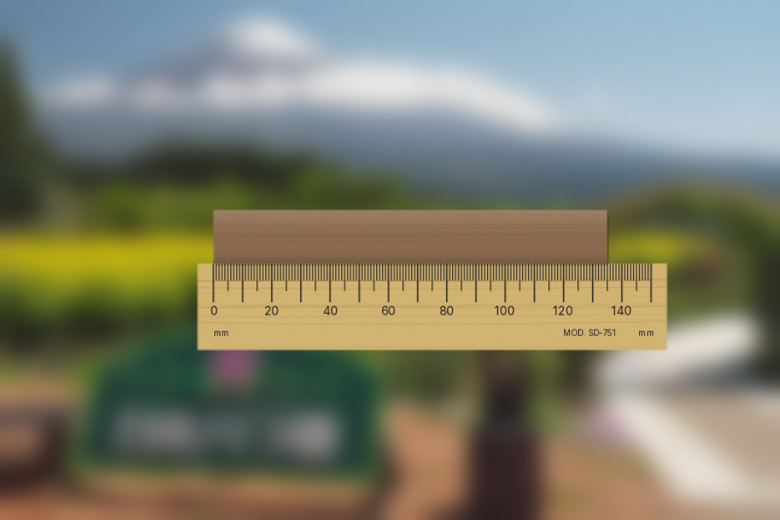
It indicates 135 mm
